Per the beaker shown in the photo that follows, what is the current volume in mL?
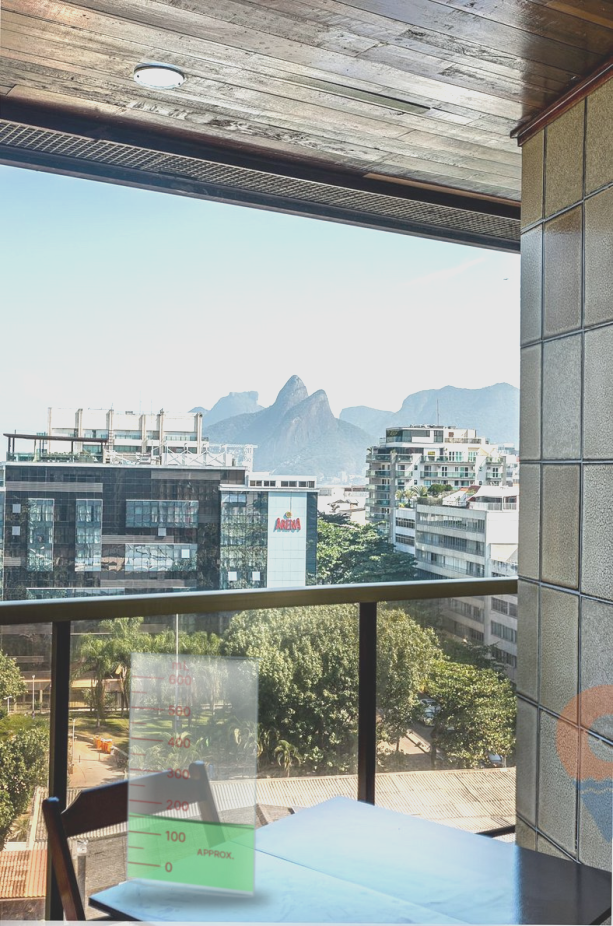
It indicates 150 mL
